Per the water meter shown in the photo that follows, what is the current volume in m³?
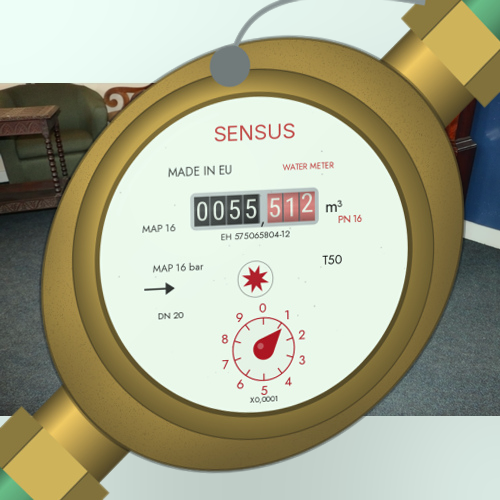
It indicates 55.5121 m³
